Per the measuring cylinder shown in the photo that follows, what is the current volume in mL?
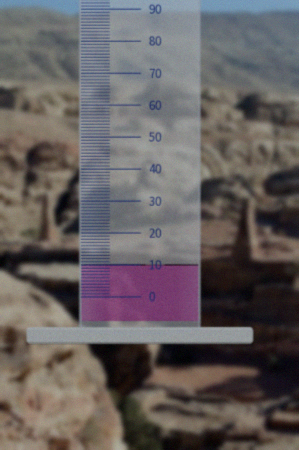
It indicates 10 mL
